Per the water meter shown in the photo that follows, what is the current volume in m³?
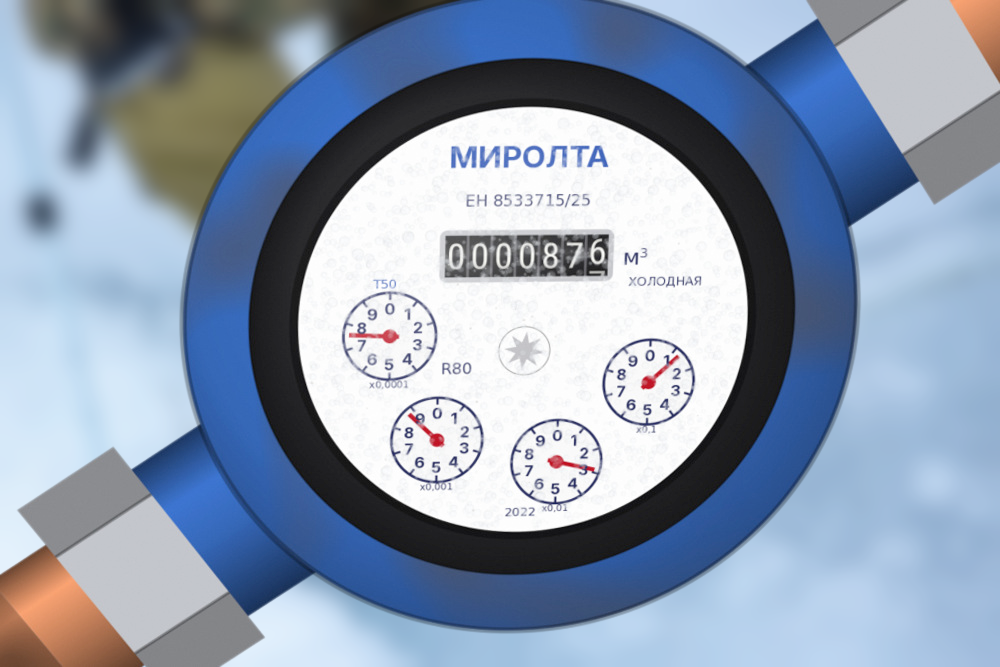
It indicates 876.1287 m³
